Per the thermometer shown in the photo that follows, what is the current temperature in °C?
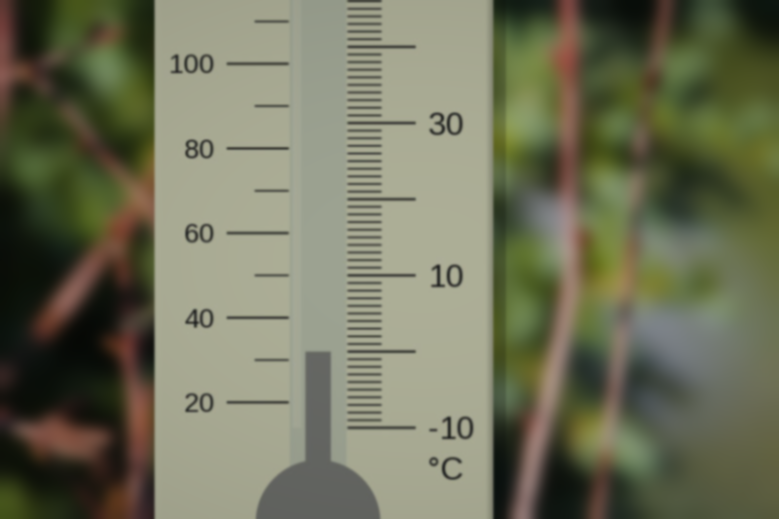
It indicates 0 °C
